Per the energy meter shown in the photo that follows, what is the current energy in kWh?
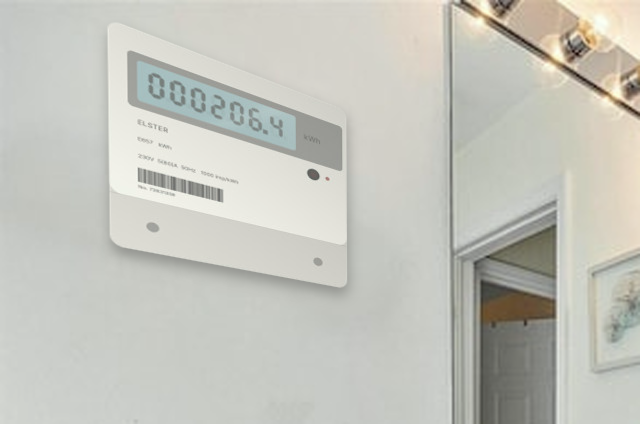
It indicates 206.4 kWh
